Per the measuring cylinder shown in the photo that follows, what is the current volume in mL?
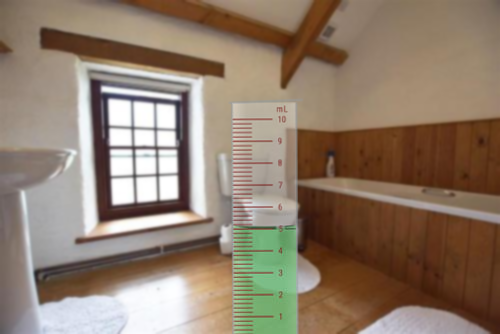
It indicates 5 mL
